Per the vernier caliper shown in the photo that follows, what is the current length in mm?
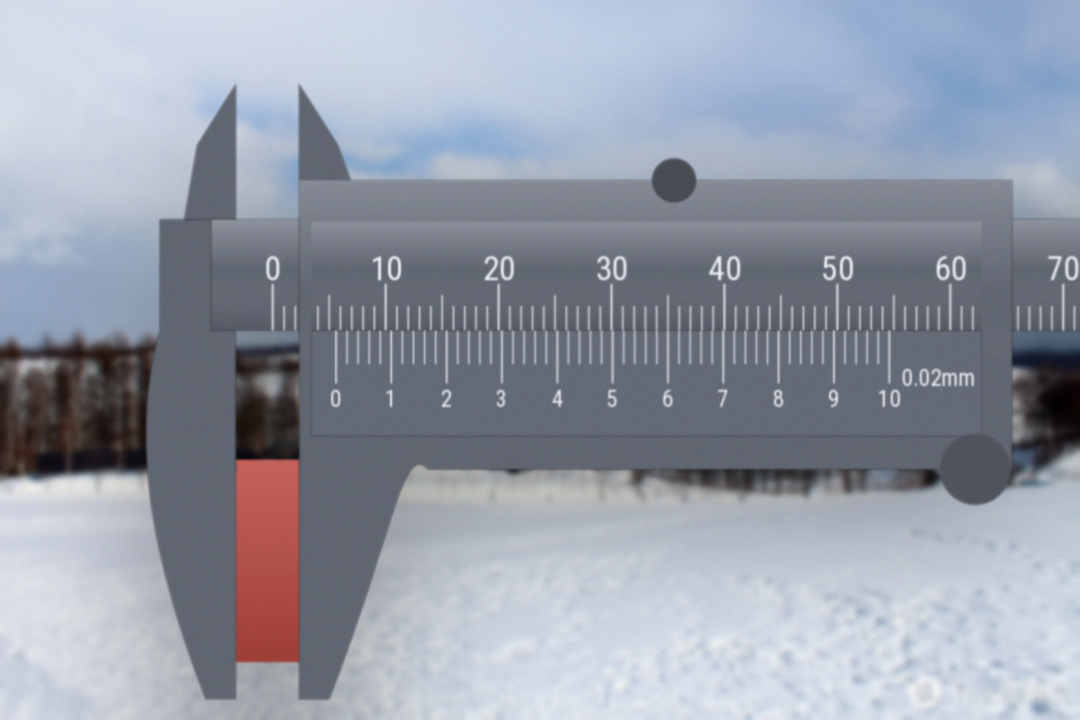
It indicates 5.6 mm
